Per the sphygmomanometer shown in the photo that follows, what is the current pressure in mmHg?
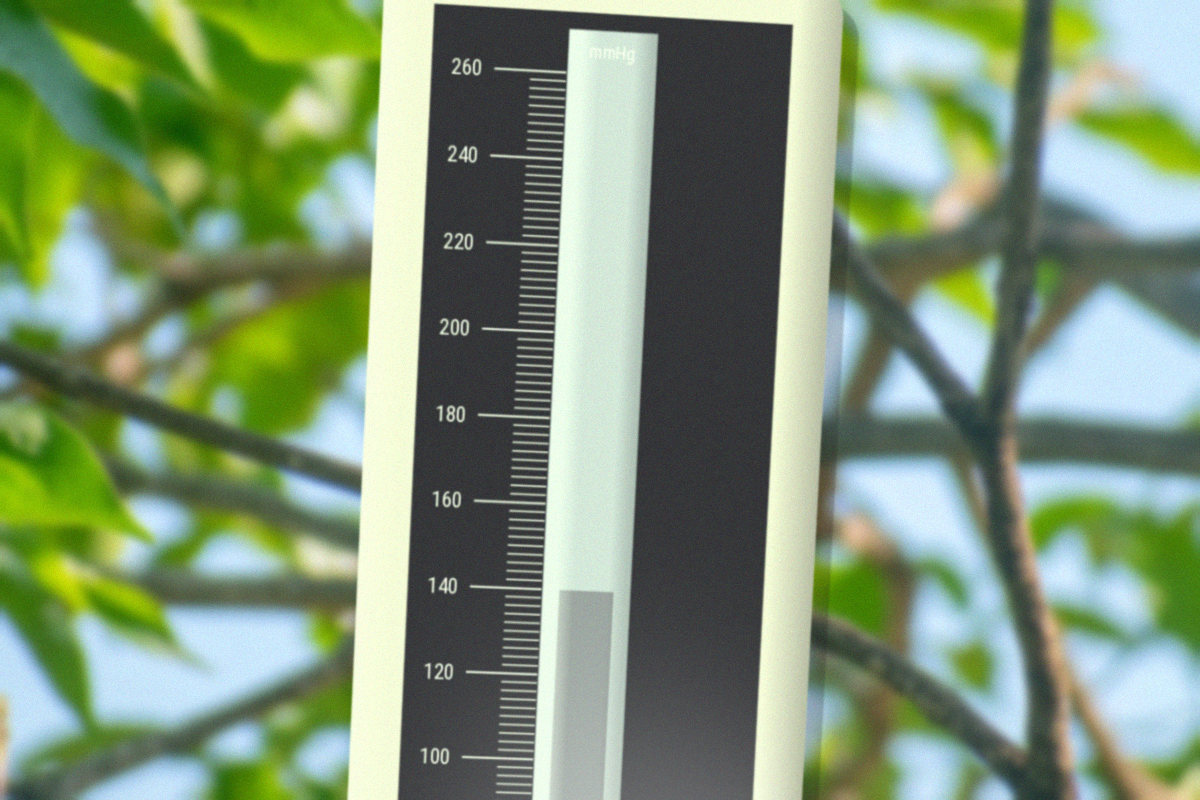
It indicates 140 mmHg
